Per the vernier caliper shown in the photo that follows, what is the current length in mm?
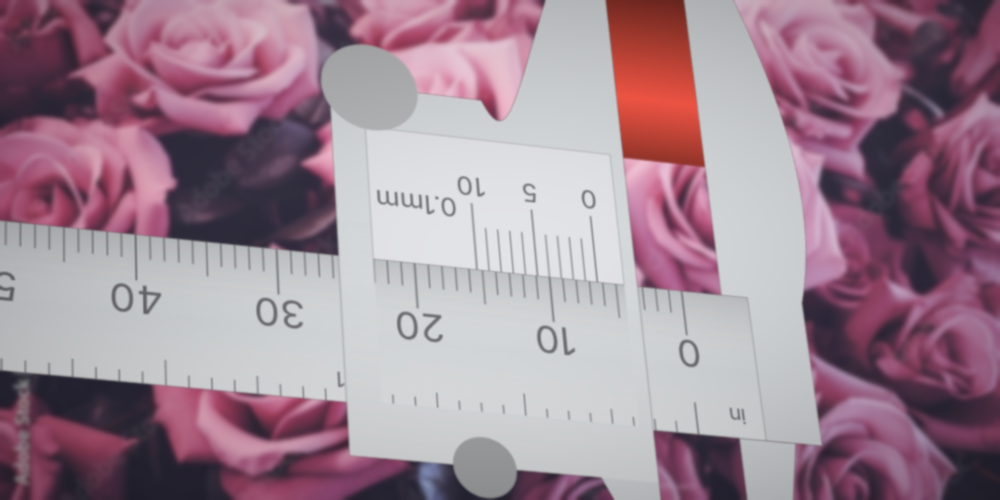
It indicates 6.4 mm
